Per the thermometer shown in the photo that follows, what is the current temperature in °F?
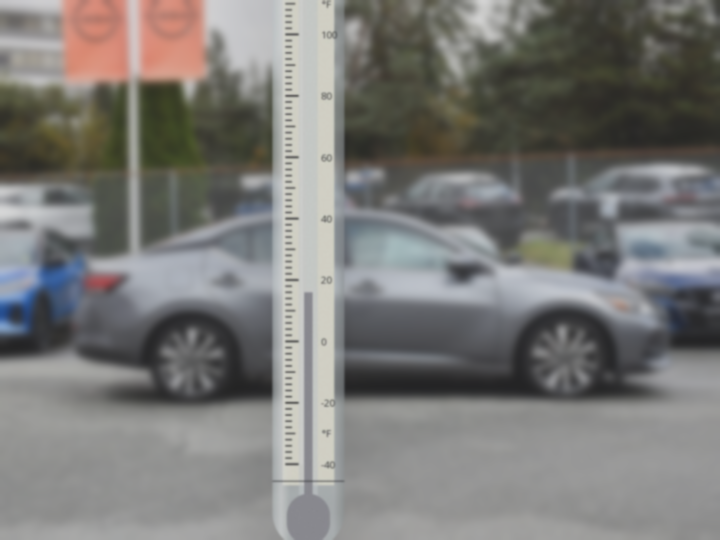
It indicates 16 °F
